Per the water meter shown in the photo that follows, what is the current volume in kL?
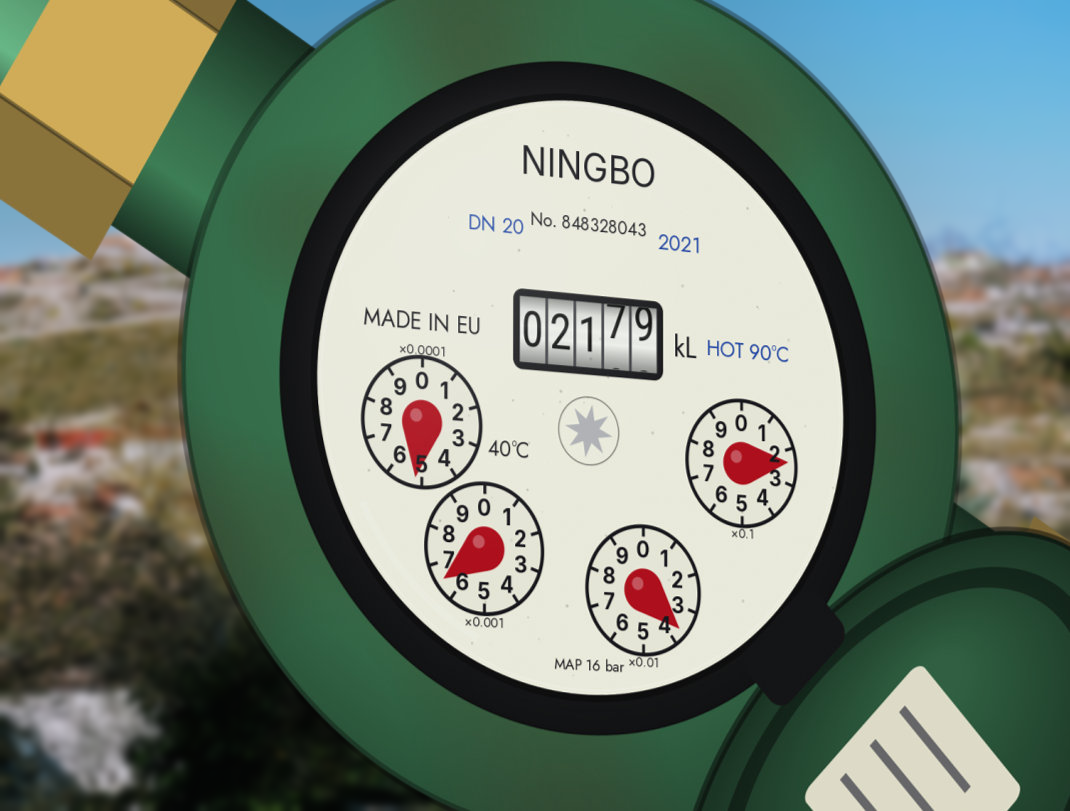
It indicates 2179.2365 kL
